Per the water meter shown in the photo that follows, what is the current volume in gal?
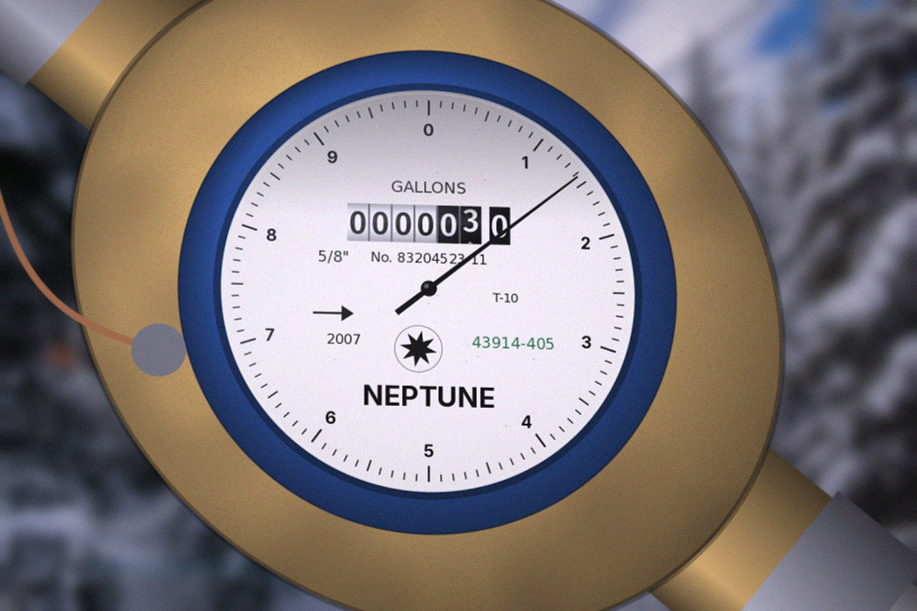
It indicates 31.4 gal
